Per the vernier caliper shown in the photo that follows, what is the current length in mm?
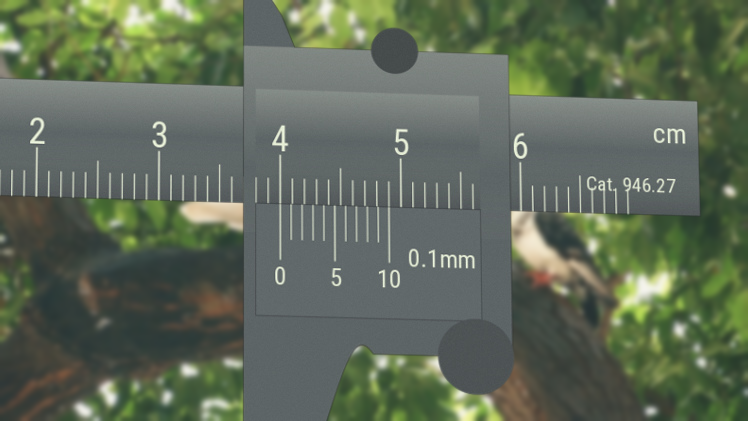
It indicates 40.0 mm
